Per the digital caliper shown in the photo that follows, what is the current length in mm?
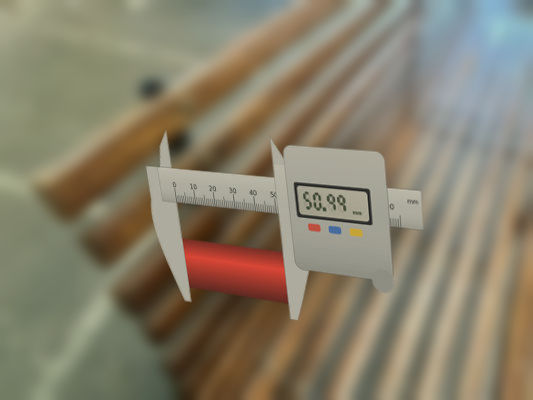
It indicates 50.99 mm
